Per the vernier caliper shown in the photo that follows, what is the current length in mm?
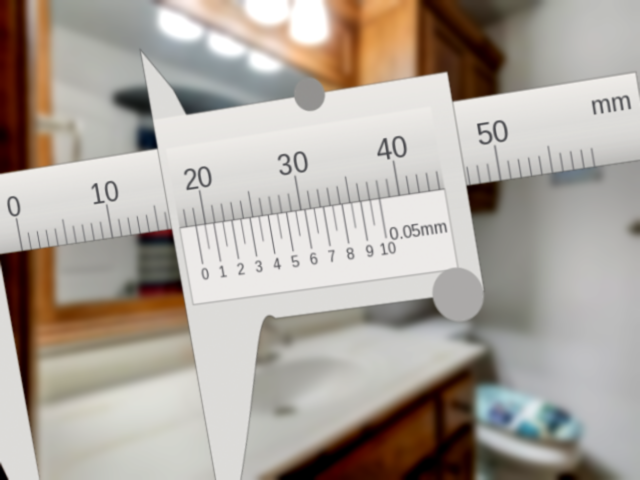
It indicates 19.0 mm
